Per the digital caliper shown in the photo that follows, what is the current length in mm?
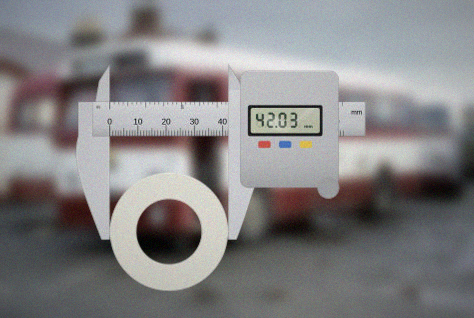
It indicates 42.03 mm
